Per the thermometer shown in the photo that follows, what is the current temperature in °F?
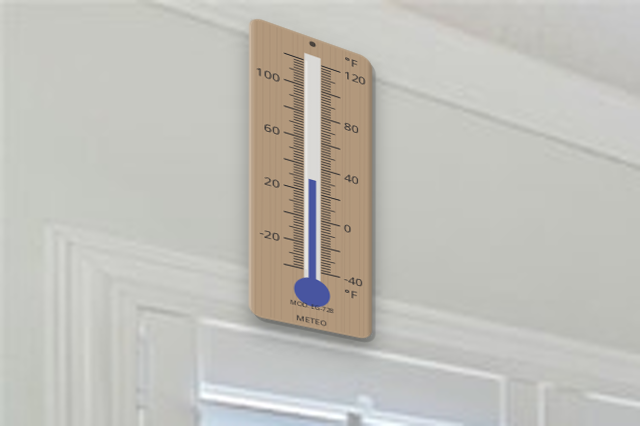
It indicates 30 °F
